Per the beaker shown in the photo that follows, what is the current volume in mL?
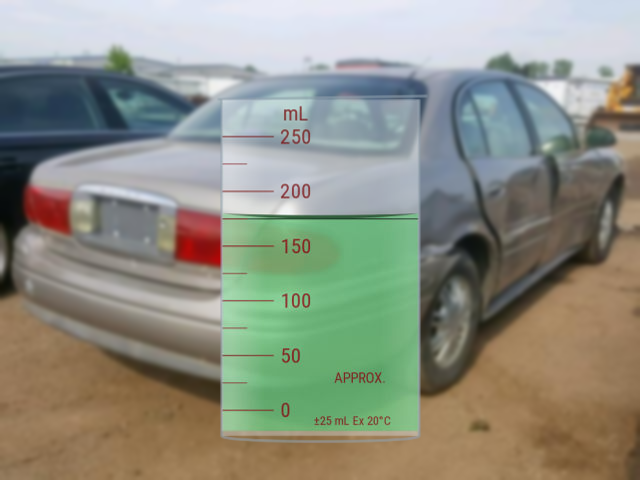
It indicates 175 mL
